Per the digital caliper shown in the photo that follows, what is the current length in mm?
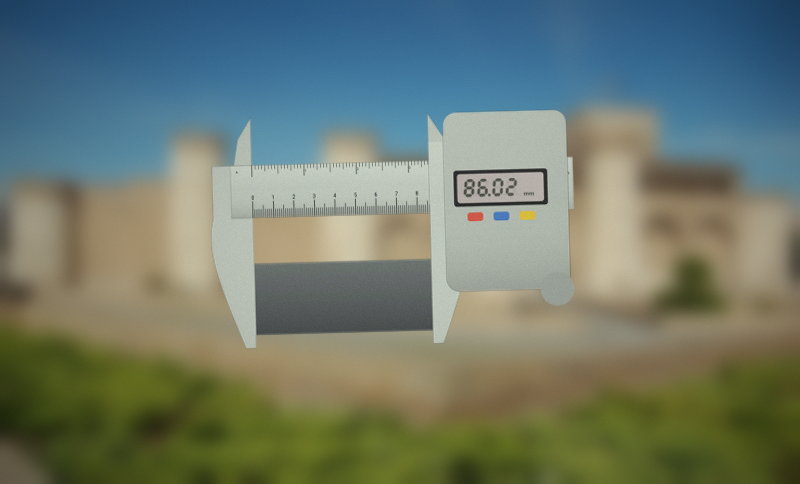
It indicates 86.02 mm
